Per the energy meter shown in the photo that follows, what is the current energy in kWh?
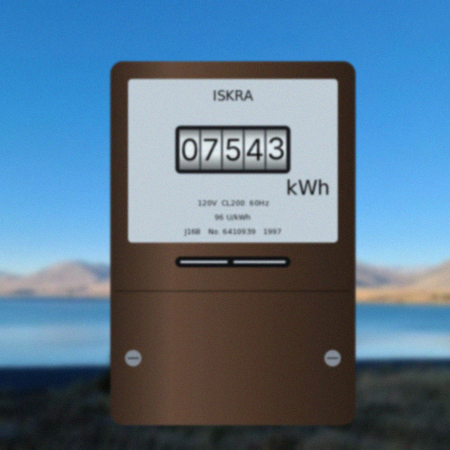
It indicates 7543 kWh
